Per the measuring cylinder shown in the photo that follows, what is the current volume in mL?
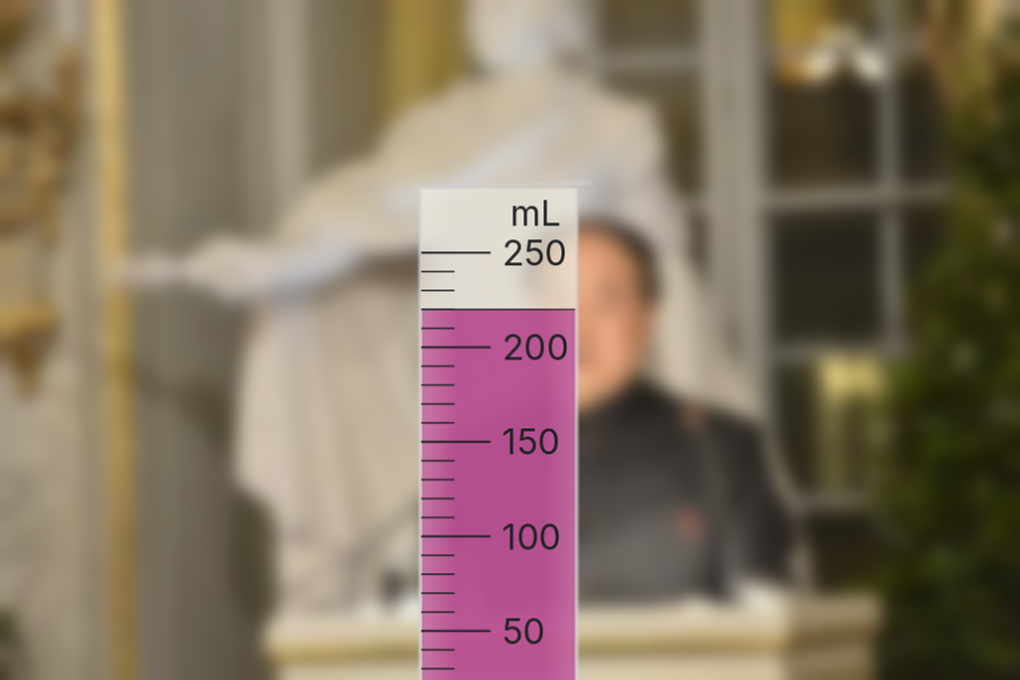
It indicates 220 mL
